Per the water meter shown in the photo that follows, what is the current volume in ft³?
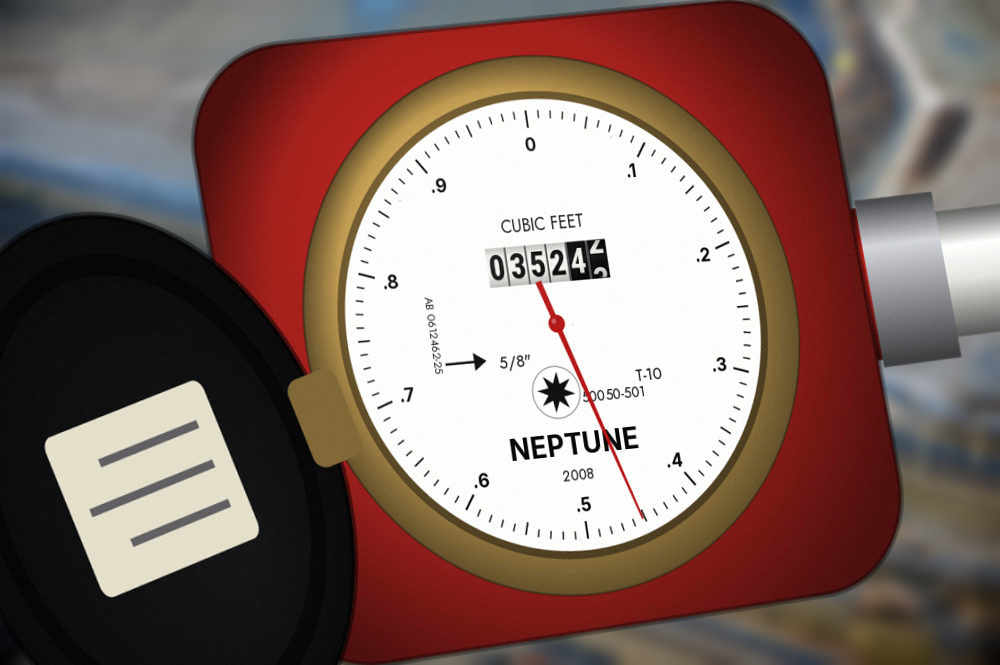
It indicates 35242.45 ft³
